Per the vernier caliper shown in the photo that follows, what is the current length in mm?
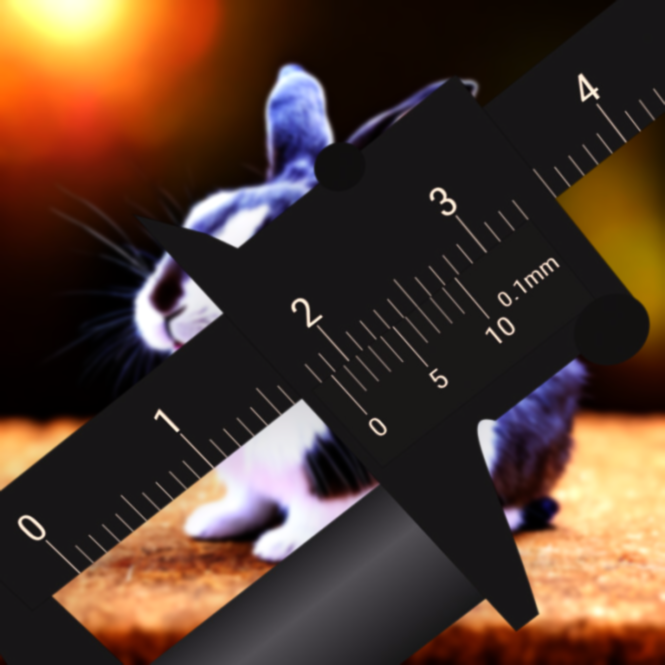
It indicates 18.7 mm
